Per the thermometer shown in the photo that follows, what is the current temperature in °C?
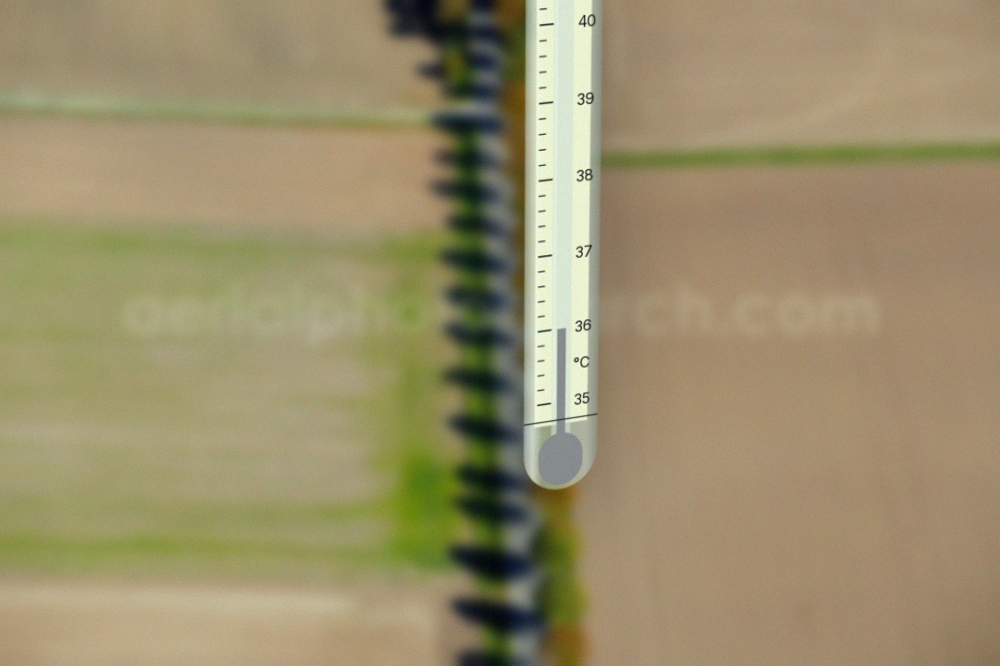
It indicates 36 °C
